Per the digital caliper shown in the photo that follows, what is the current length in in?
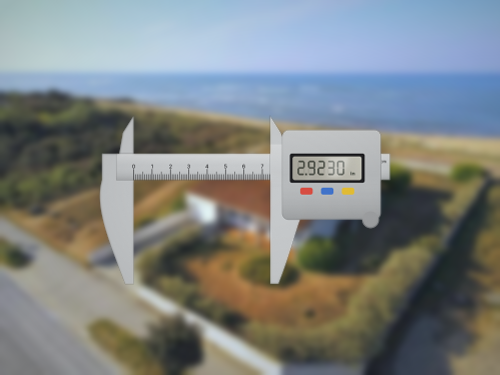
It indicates 2.9230 in
